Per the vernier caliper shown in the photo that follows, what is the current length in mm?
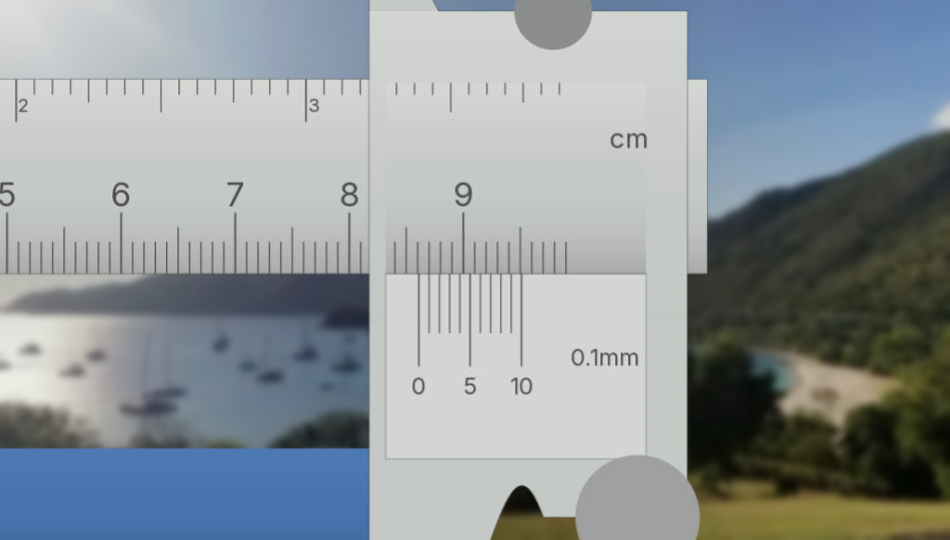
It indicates 86.1 mm
